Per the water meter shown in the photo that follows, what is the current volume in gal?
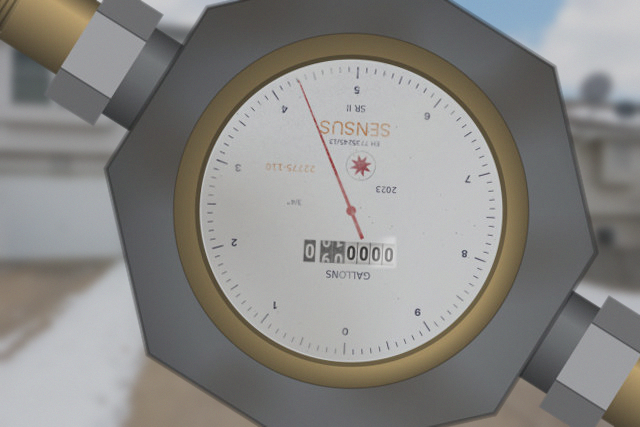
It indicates 94.3 gal
